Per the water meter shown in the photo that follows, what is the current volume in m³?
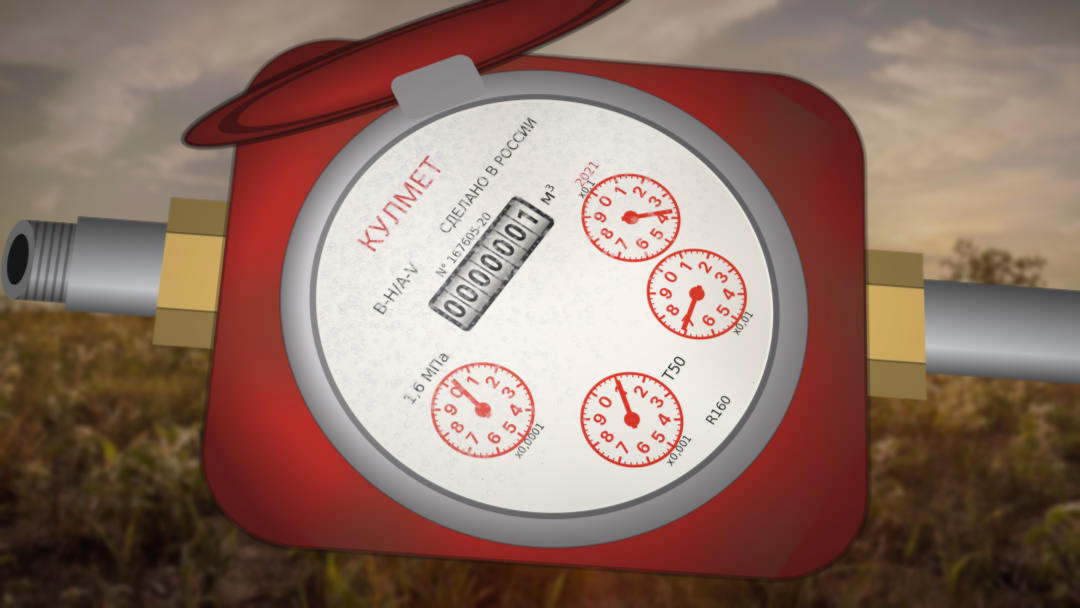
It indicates 1.3710 m³
